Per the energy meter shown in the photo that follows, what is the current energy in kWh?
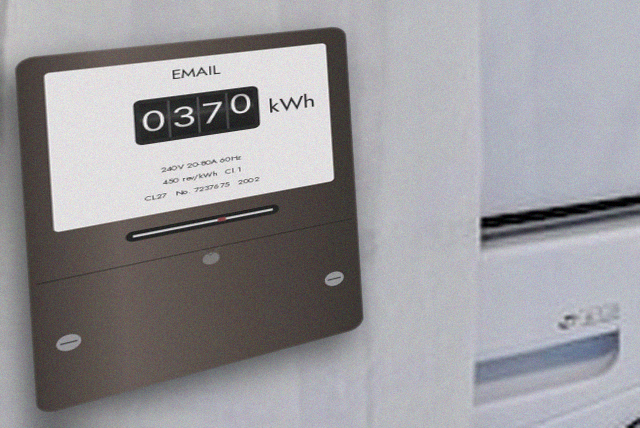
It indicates 370 kWh
